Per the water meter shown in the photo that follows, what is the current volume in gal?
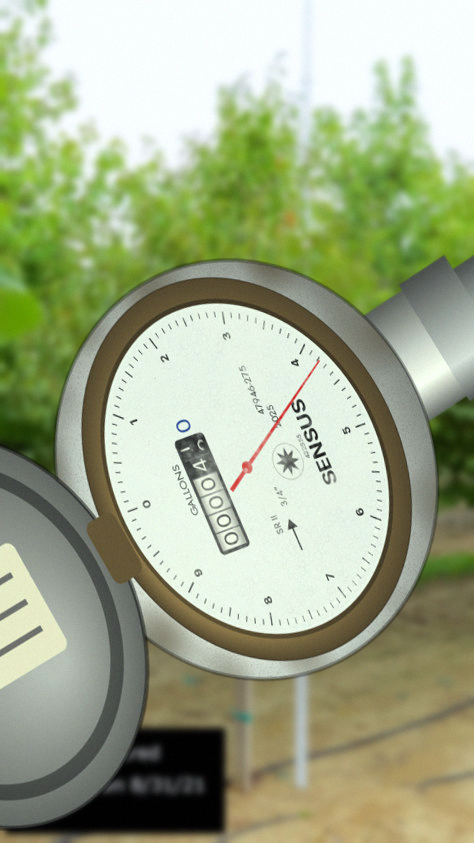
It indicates 414.2 gal
